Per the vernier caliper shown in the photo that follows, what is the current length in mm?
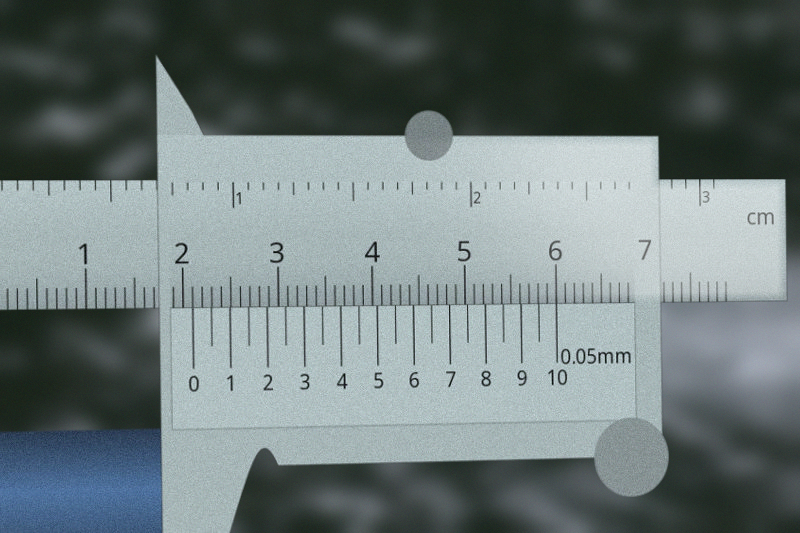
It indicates 21.0 mm
